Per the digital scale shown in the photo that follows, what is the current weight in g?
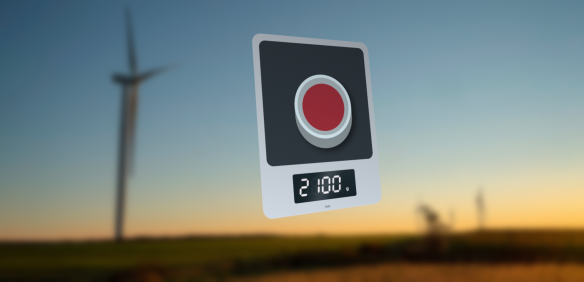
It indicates 2100 g
